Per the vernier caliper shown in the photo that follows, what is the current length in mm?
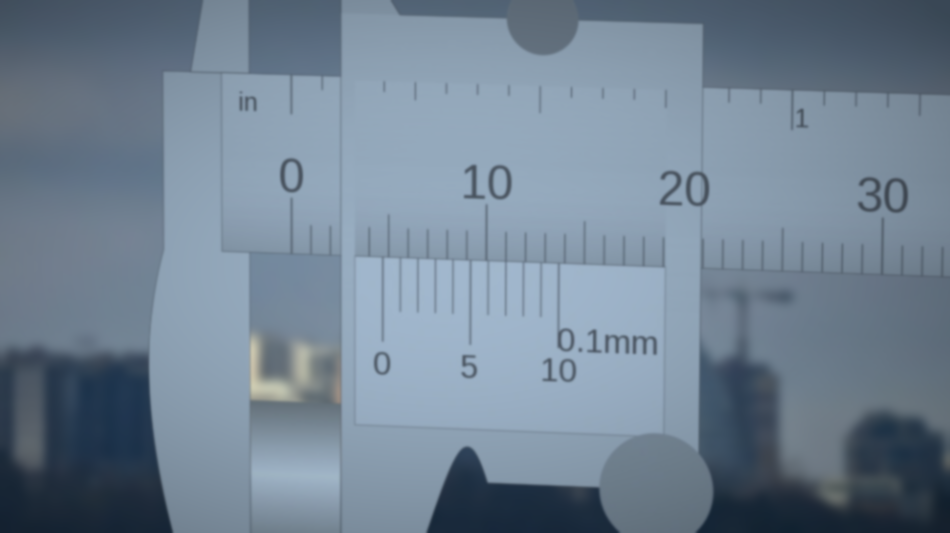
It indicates 4.7 mm
